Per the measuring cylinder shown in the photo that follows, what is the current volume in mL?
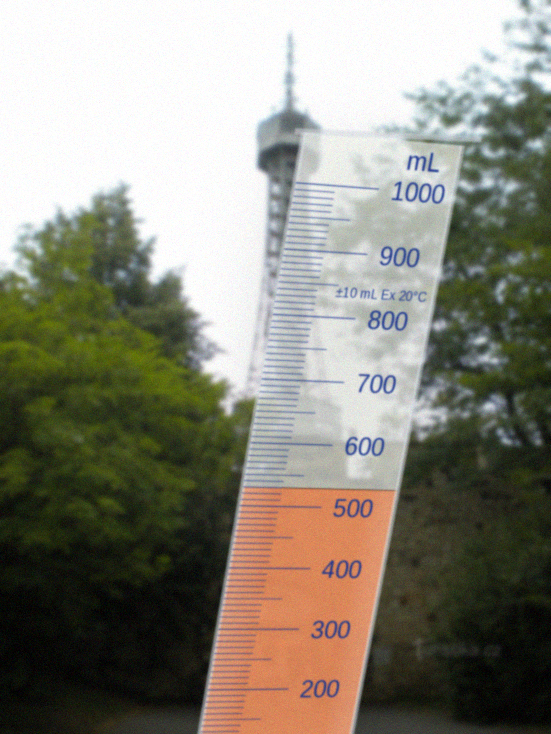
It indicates 530 mL
